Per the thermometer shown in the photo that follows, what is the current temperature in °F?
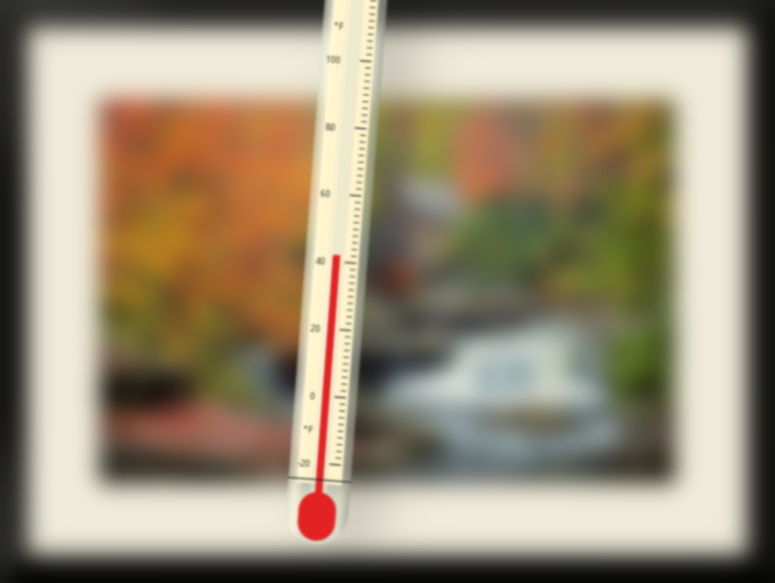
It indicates 42 °F
